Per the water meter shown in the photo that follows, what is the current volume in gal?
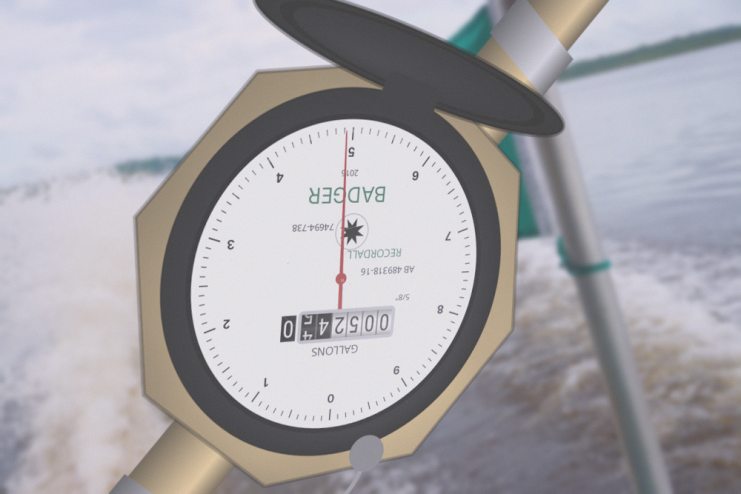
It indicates 52444.9 gal
